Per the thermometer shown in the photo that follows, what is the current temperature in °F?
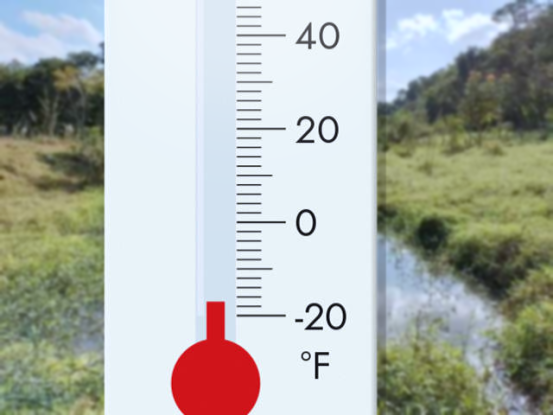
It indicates -17 °F
